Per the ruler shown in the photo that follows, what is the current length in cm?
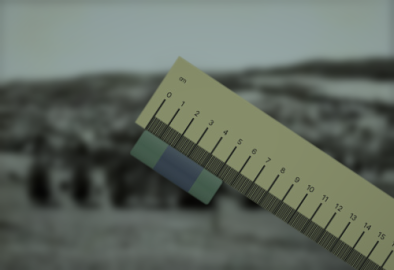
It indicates 5.5 cm
